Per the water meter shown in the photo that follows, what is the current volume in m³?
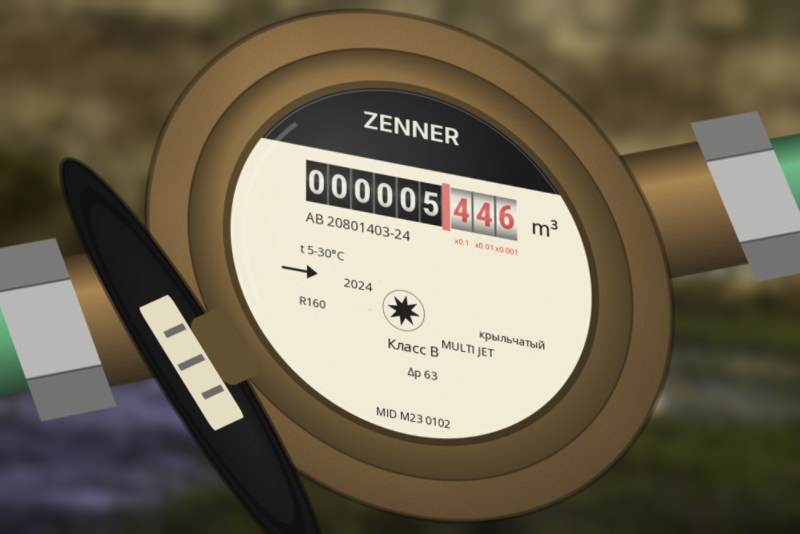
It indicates 5.446 m³
